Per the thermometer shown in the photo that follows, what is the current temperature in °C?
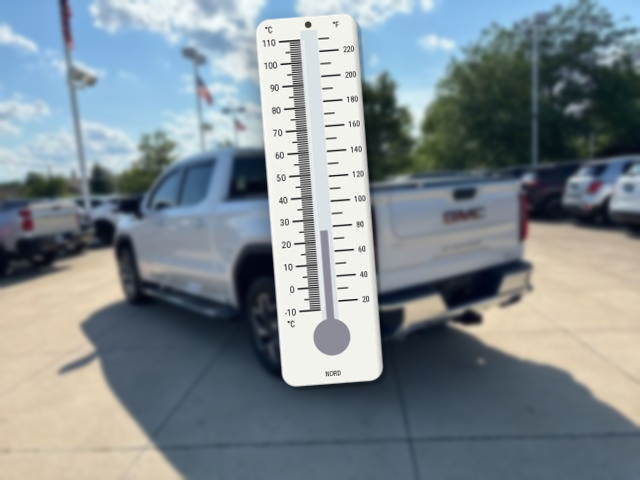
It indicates 25 °C
